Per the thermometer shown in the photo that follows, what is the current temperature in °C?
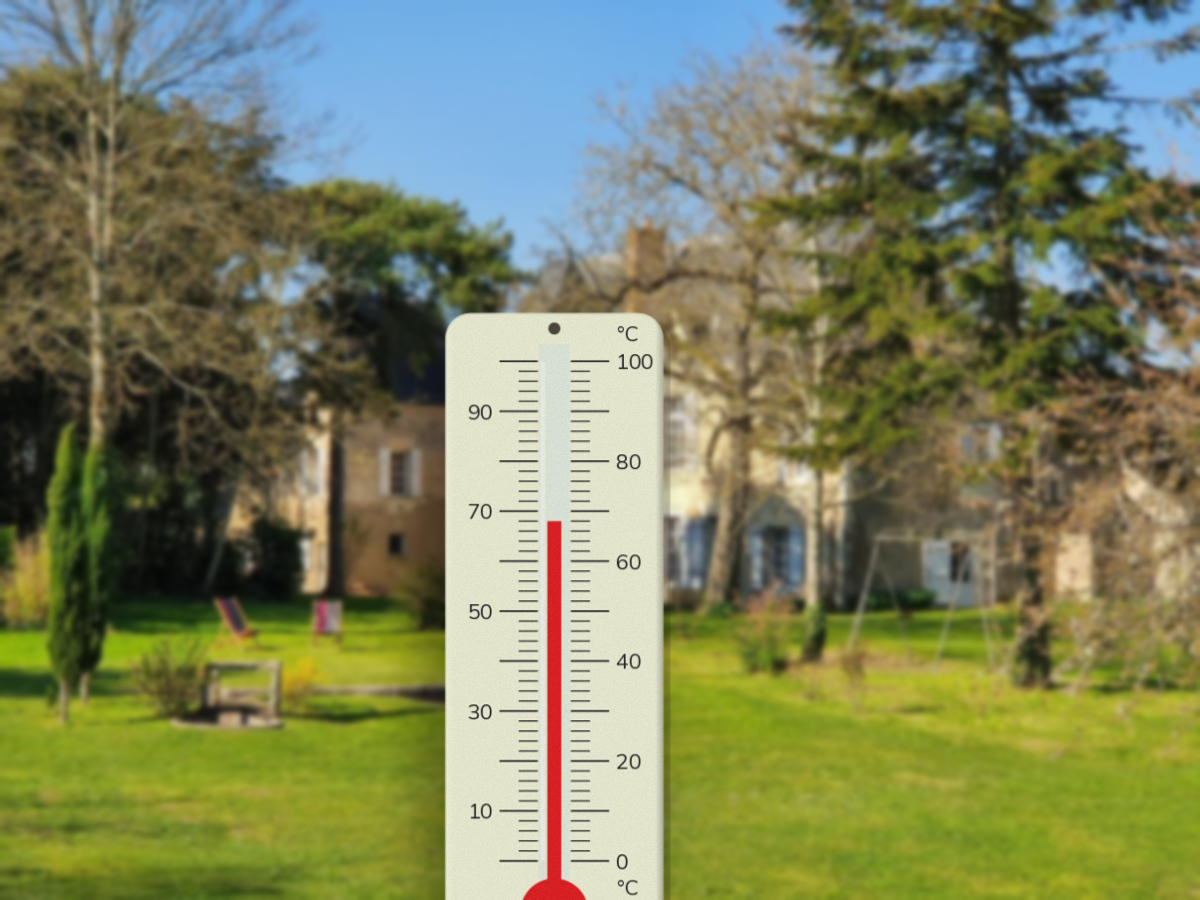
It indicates 68 °C
